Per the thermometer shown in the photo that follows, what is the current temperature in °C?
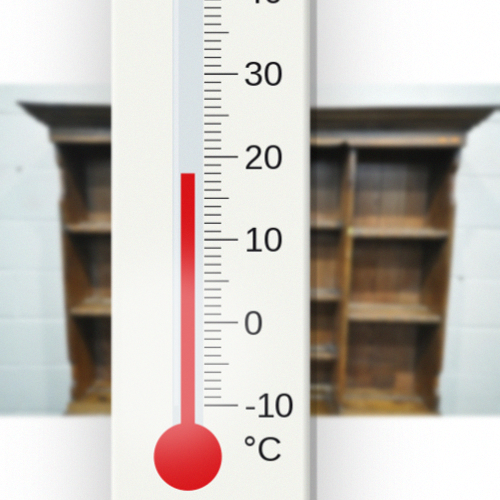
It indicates 18 °C
